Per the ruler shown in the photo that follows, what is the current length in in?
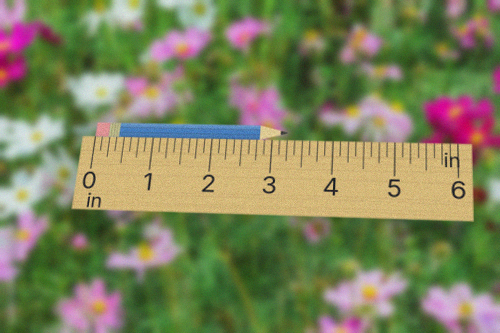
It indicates 3.25 in
